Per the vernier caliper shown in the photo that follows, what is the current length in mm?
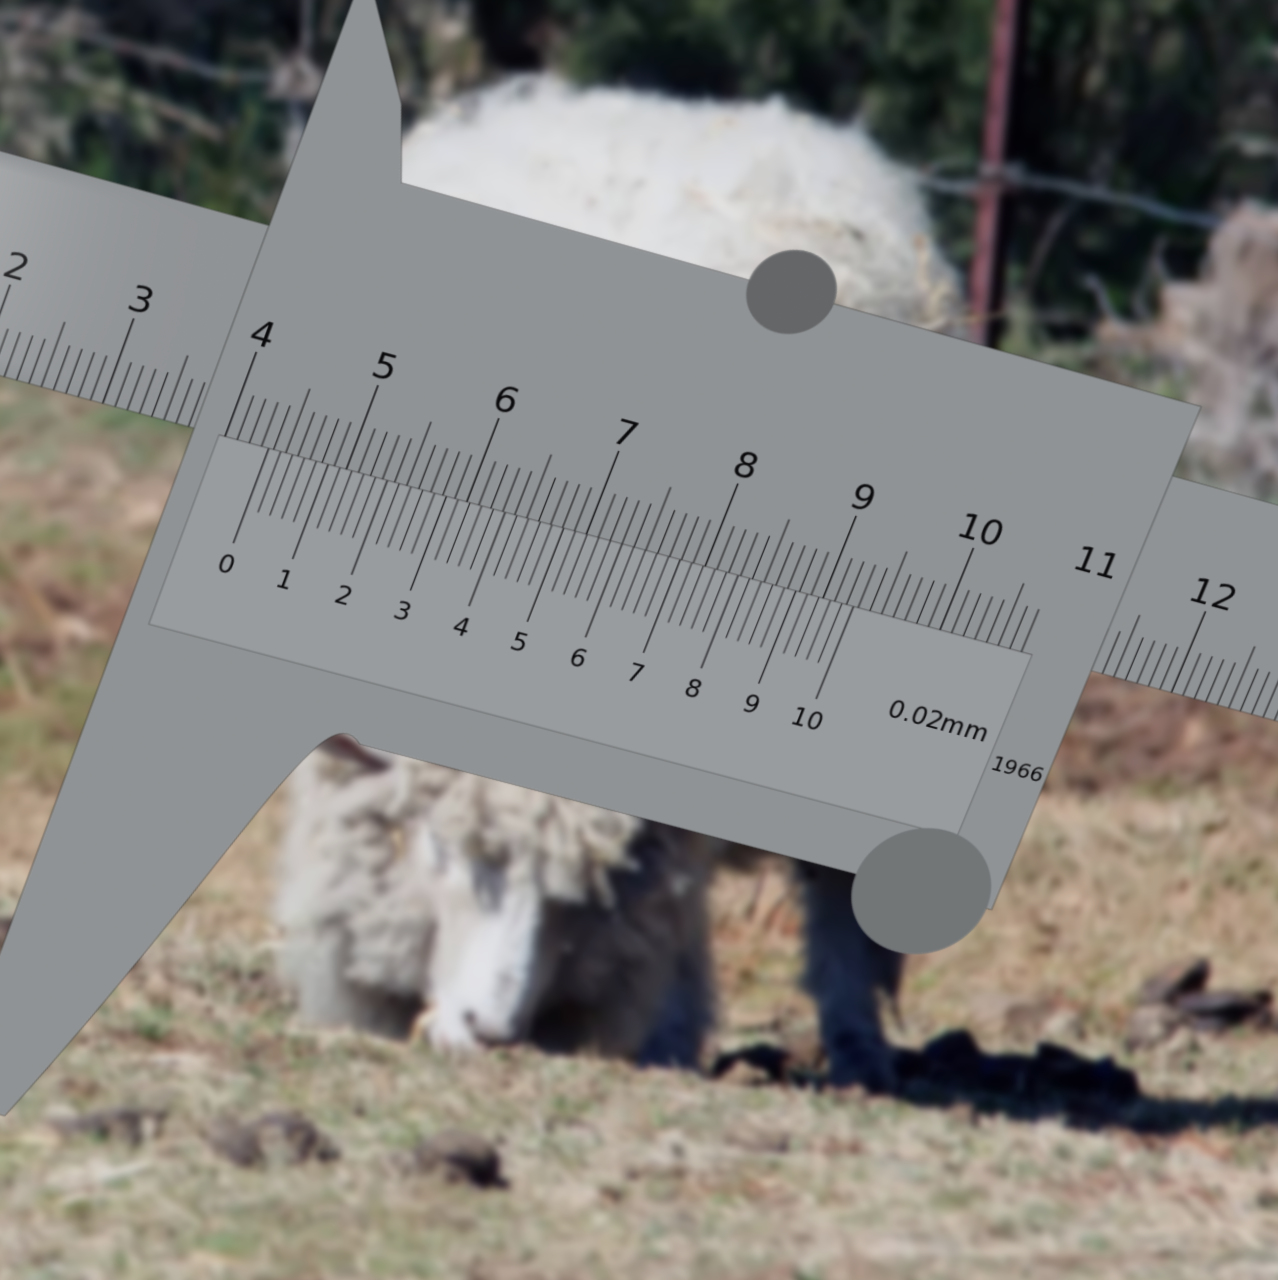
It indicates 43.6 mm
